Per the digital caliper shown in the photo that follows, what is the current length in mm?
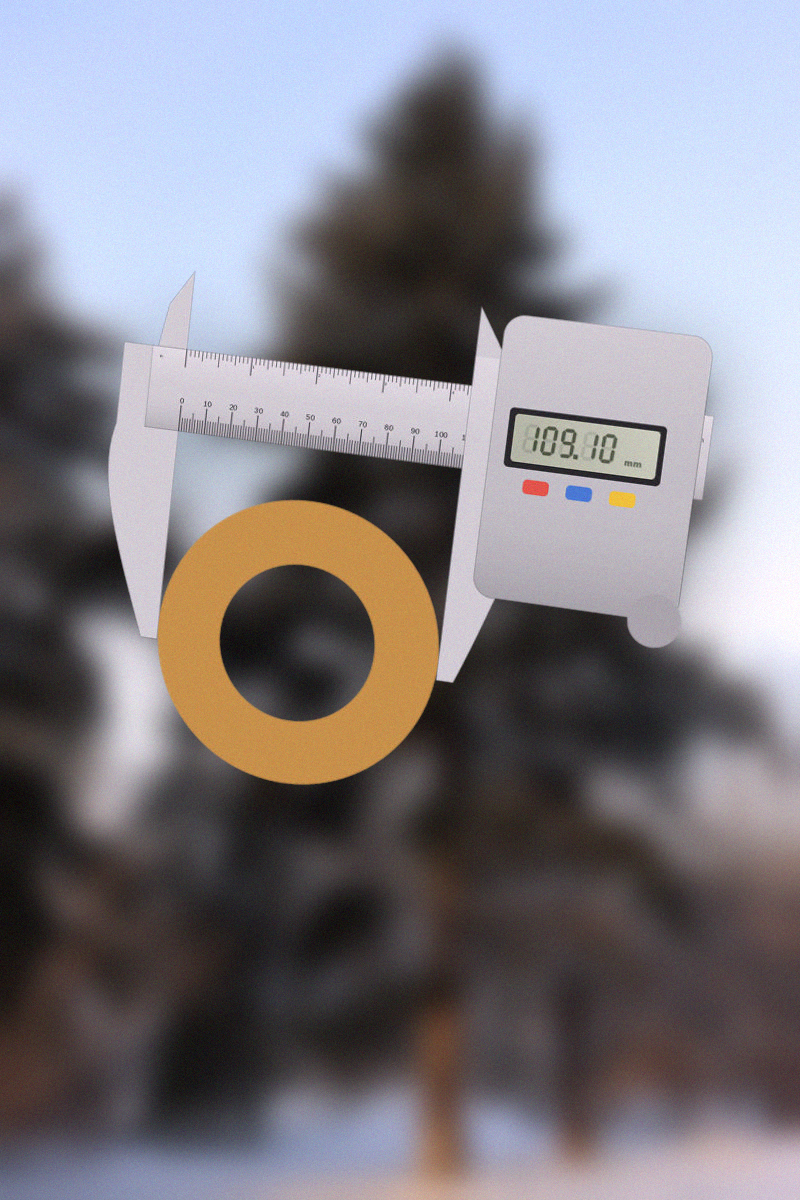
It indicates 109.10 mm
